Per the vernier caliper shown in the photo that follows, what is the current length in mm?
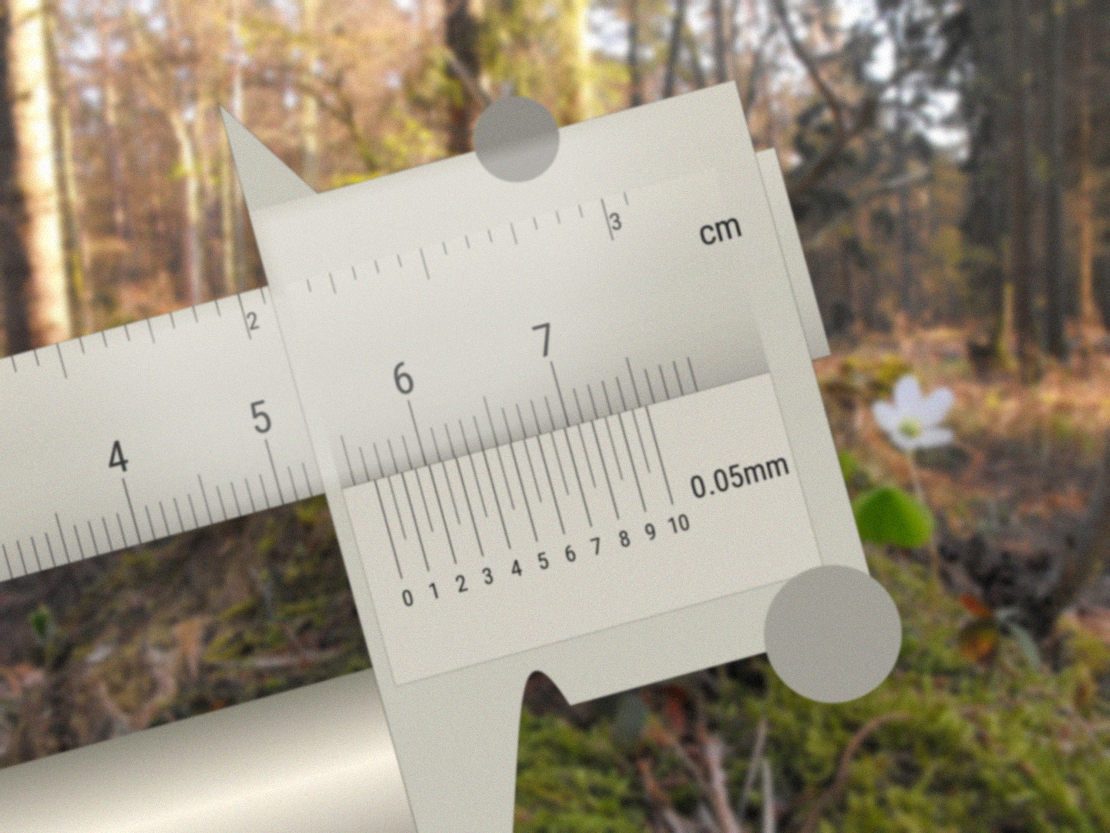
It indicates 56.4 mm
